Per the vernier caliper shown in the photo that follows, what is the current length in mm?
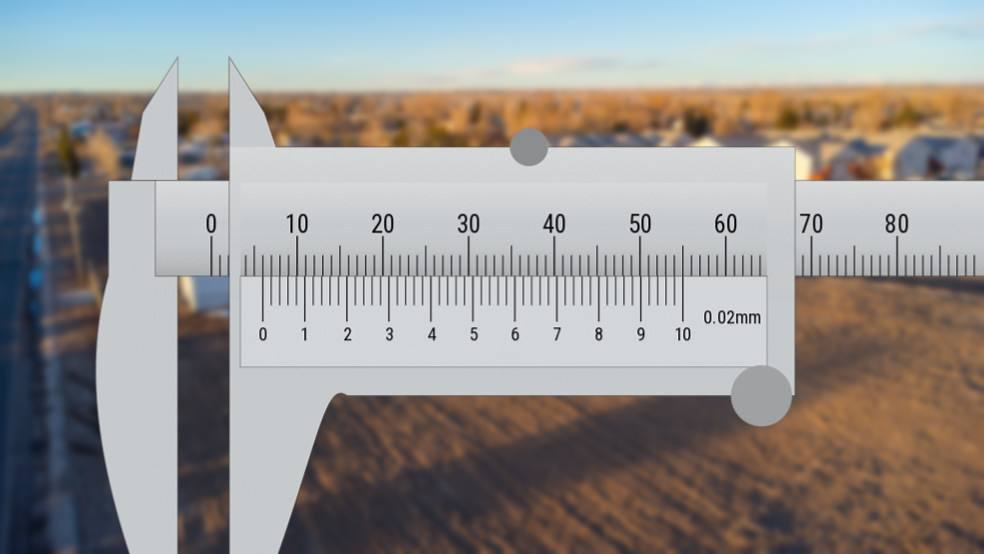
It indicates 6.0 mm
